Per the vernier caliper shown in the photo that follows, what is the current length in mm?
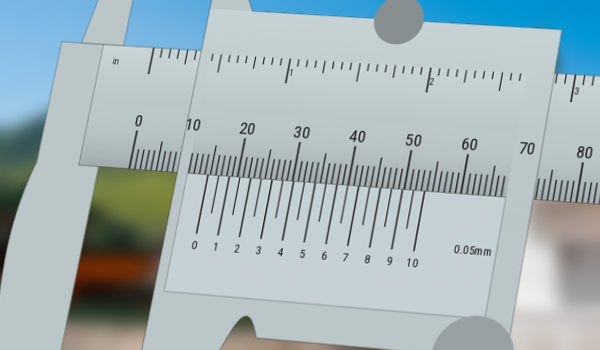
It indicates 14.6 mm
